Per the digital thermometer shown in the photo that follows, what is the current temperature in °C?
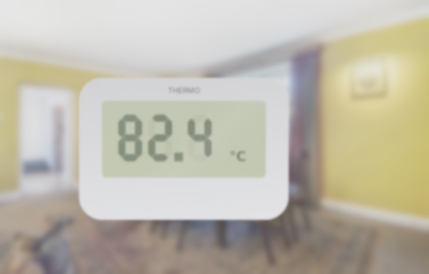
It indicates 82.4 °C
